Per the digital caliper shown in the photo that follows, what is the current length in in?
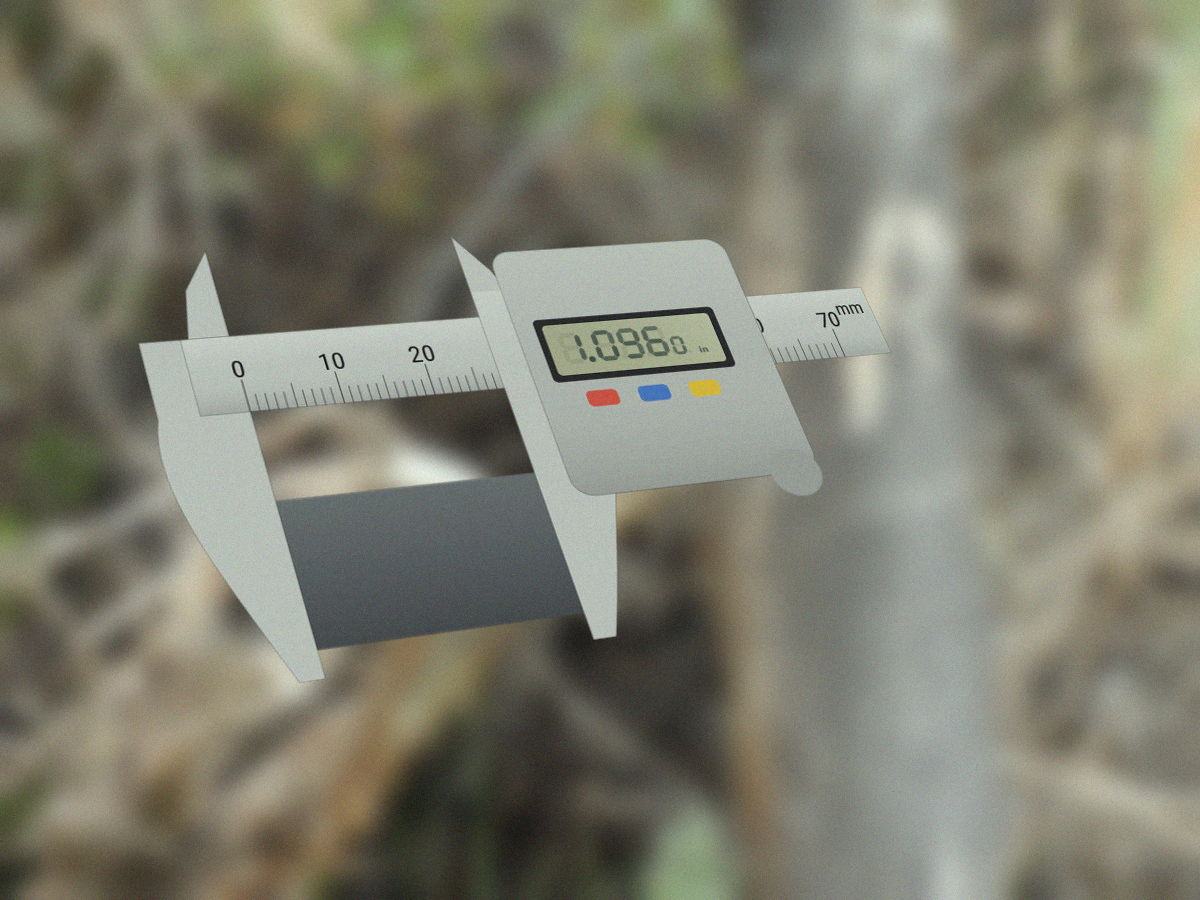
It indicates 1.0960 in
